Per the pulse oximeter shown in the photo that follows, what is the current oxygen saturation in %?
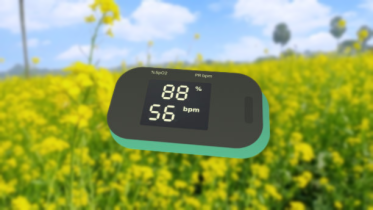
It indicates 88 %
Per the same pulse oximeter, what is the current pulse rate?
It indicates 56 bpm
